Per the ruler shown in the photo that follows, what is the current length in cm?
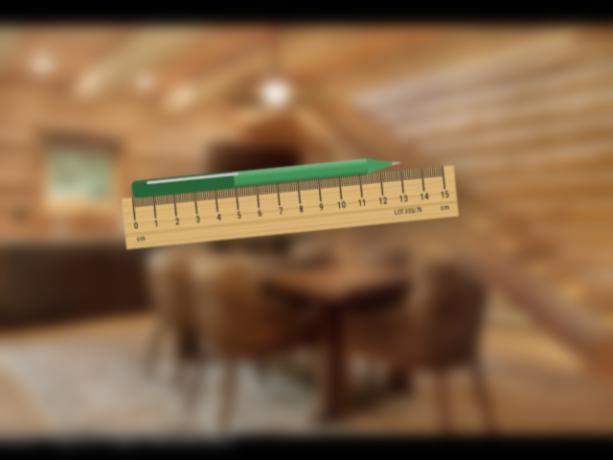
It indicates 13 cm
